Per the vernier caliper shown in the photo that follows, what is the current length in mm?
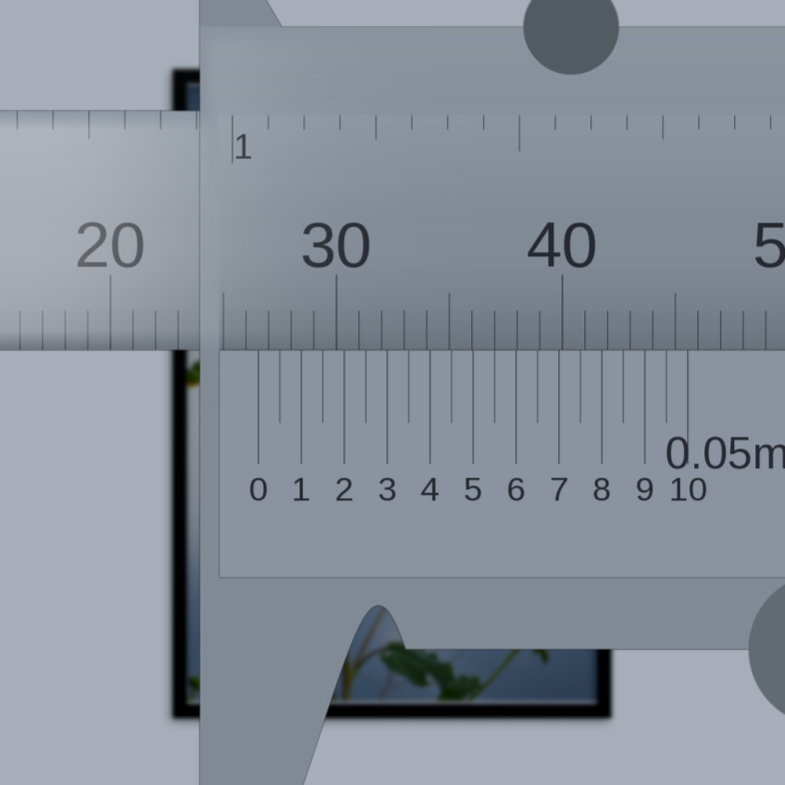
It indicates 26.55 mm
